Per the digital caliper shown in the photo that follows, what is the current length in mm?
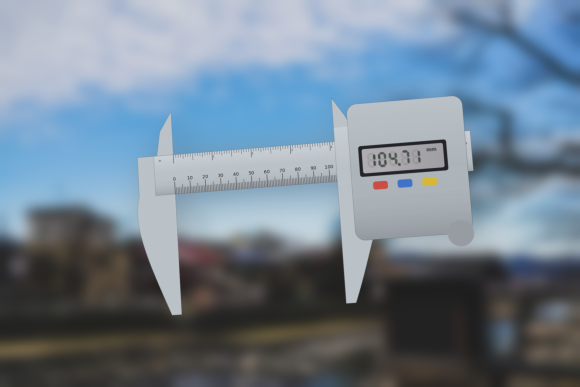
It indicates 104.71 mm
